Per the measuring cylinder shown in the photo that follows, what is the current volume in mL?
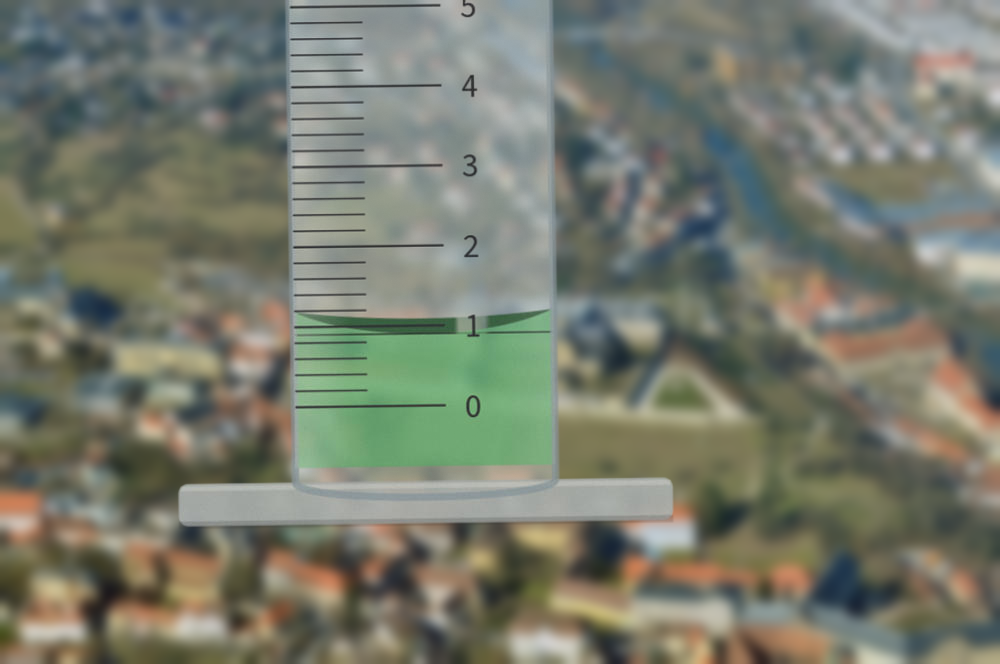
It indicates 0.9 mL
